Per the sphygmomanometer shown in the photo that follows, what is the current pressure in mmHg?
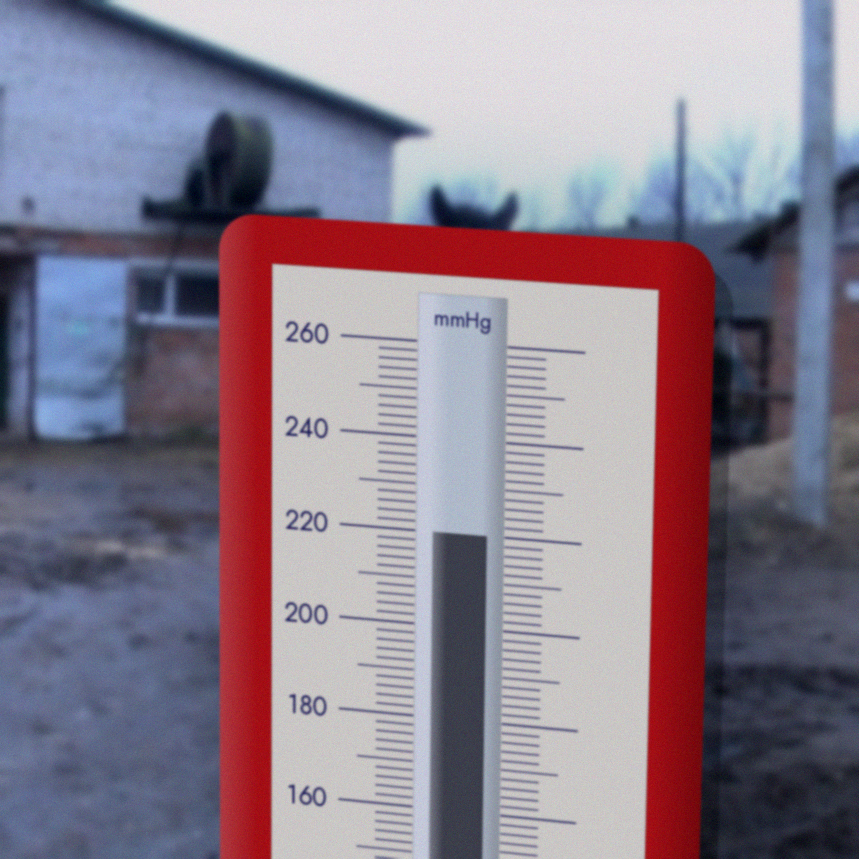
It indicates 220 mmHg
